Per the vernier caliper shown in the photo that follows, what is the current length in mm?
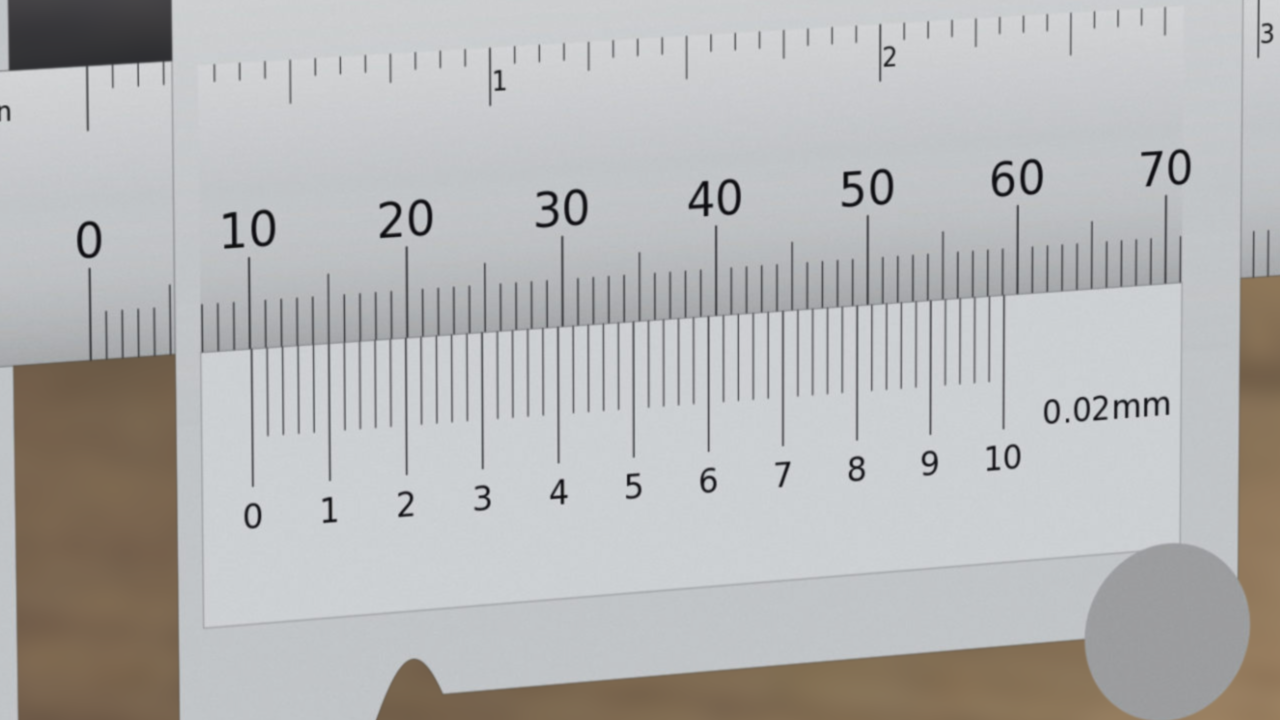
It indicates 10.1 mm
